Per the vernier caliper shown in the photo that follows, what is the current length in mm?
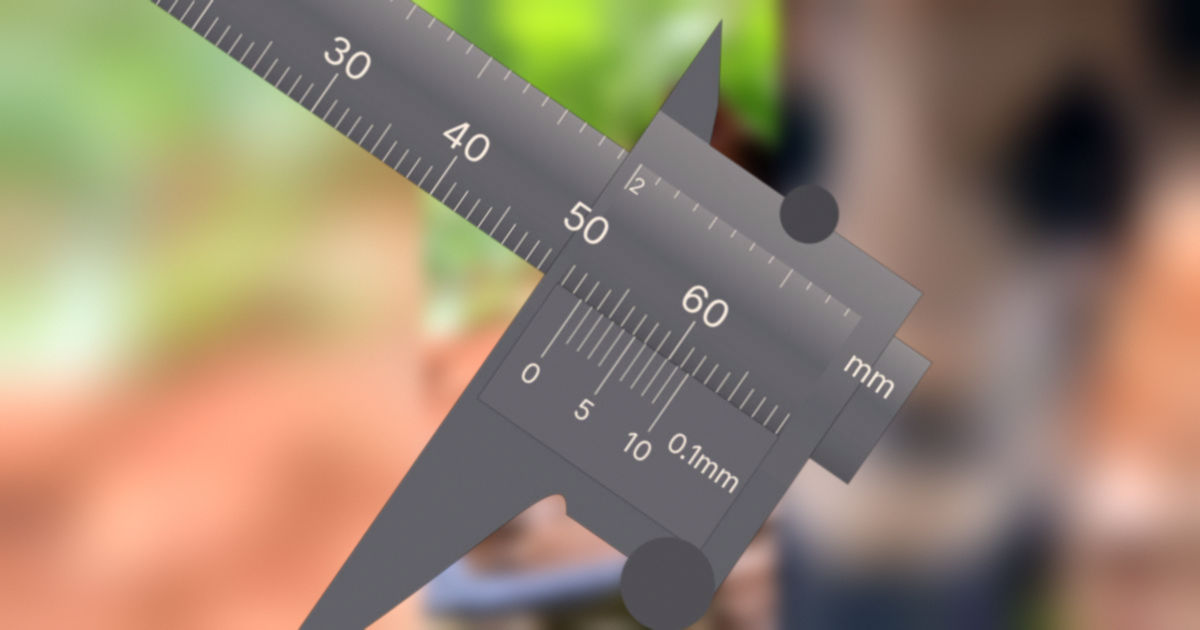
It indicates 52.7 mm
